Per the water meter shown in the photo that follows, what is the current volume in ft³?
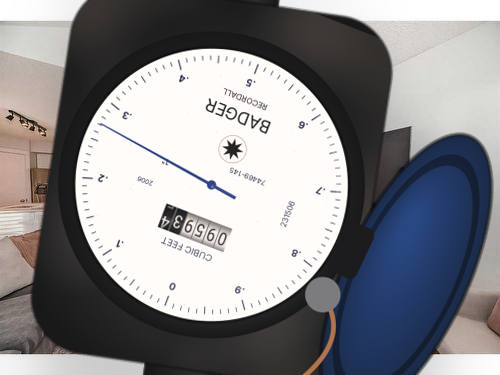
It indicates 95934.27 ft³
